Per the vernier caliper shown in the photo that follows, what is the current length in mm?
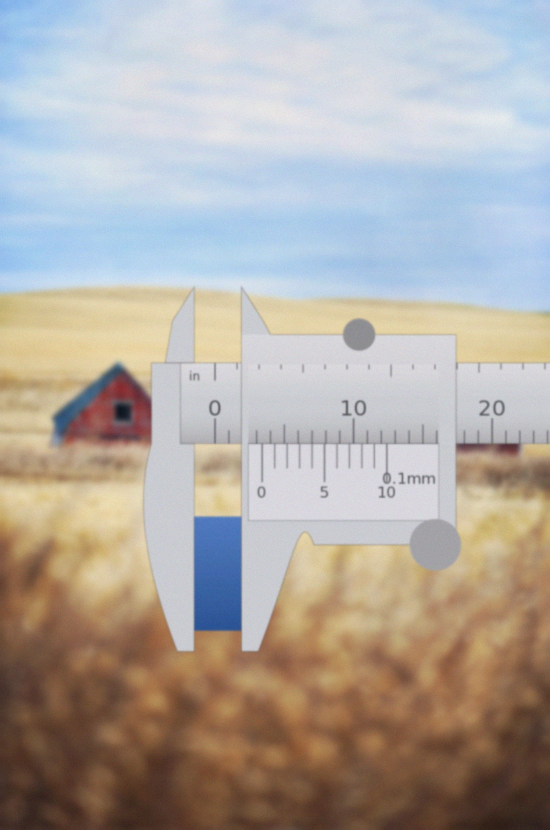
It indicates 3.4 mm
